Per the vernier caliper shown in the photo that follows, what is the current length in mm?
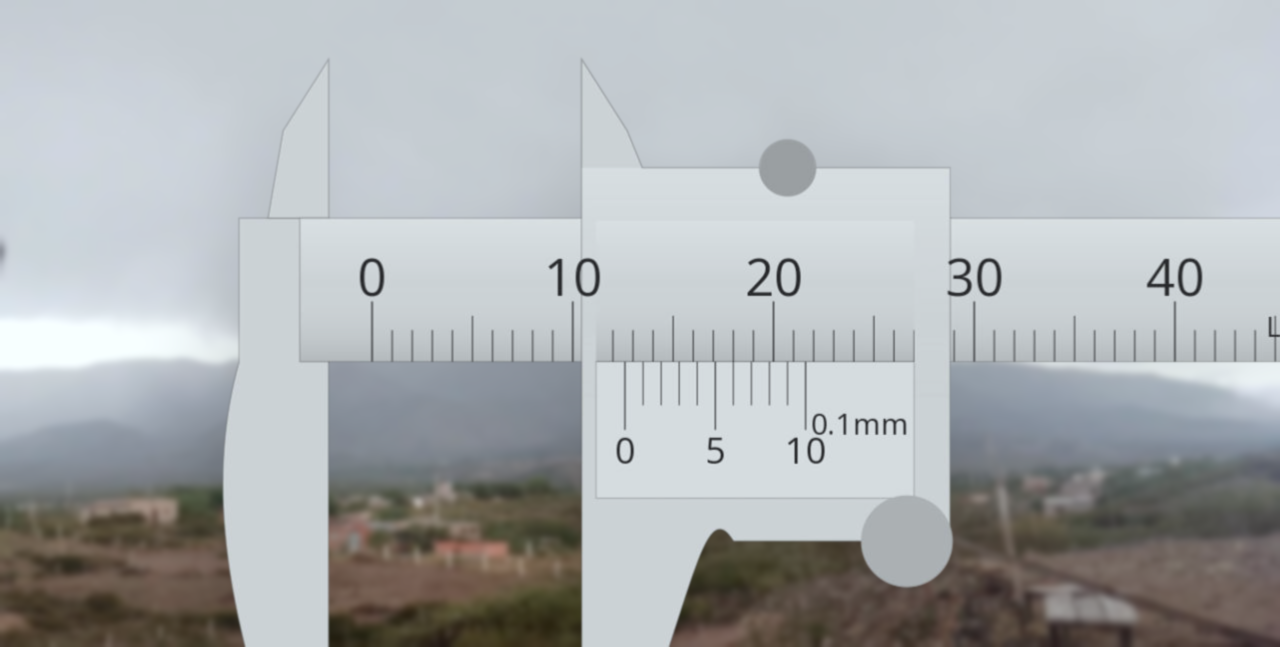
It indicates 12.6 mm
